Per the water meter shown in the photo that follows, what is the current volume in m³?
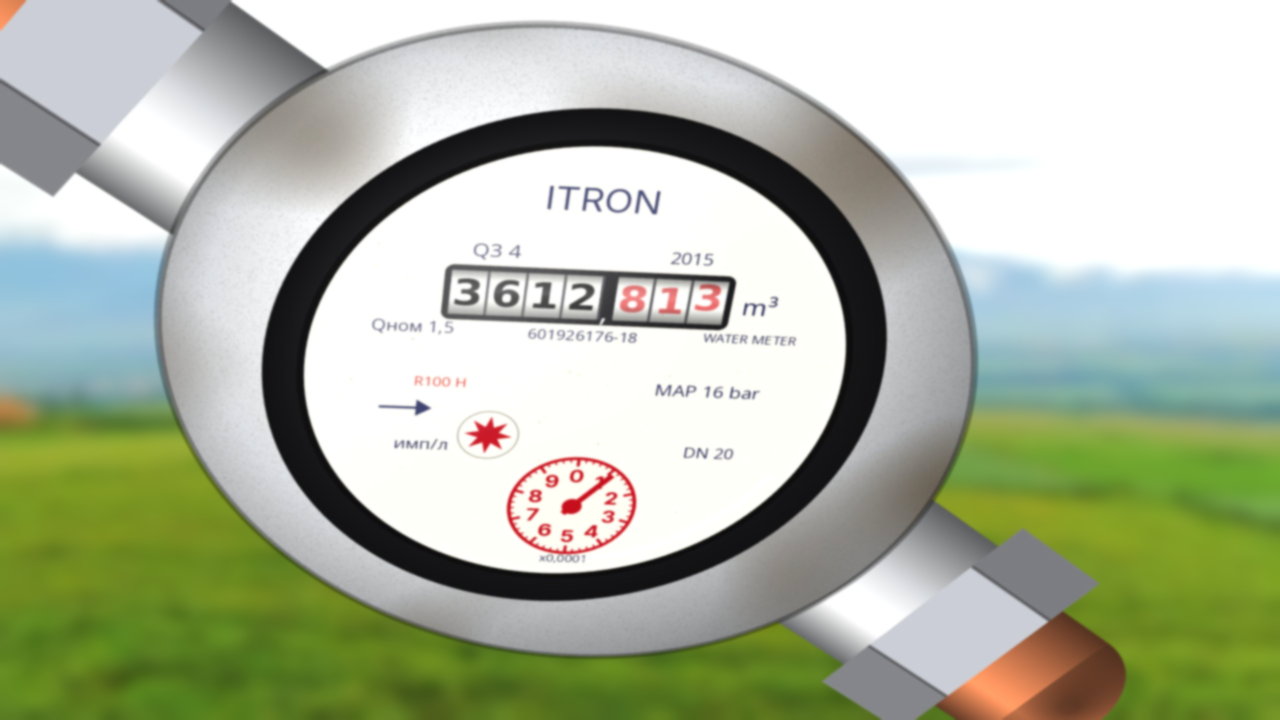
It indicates 3612.8131 m³
